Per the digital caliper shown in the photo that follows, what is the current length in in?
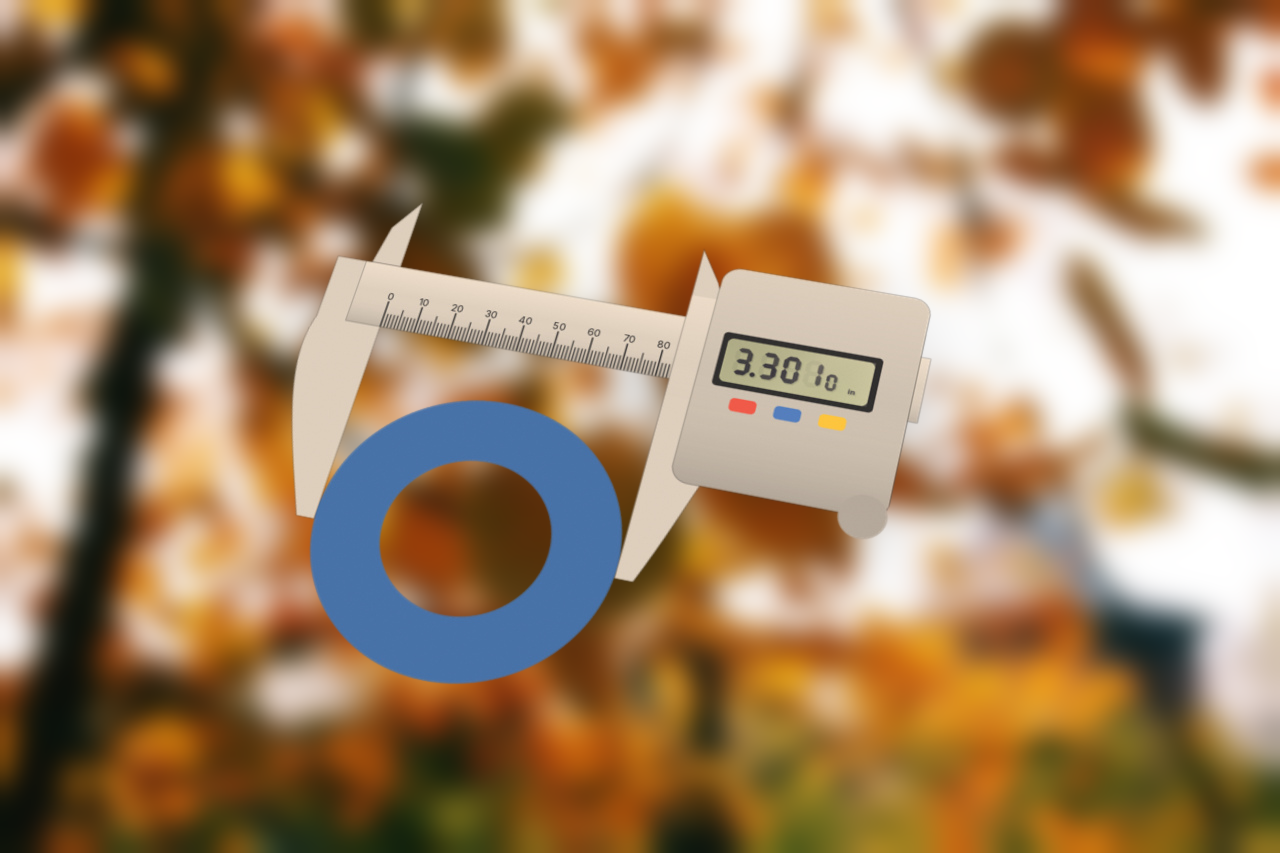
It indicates 3.3010 in
